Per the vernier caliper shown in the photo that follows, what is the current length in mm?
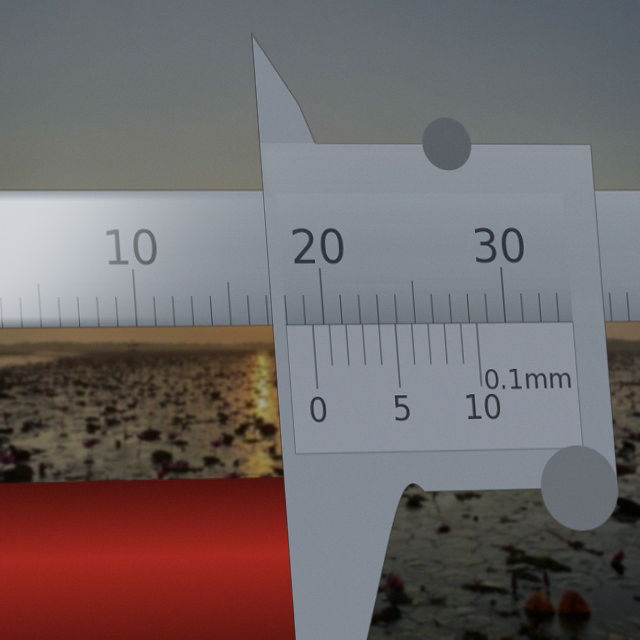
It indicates 19.4 mm
